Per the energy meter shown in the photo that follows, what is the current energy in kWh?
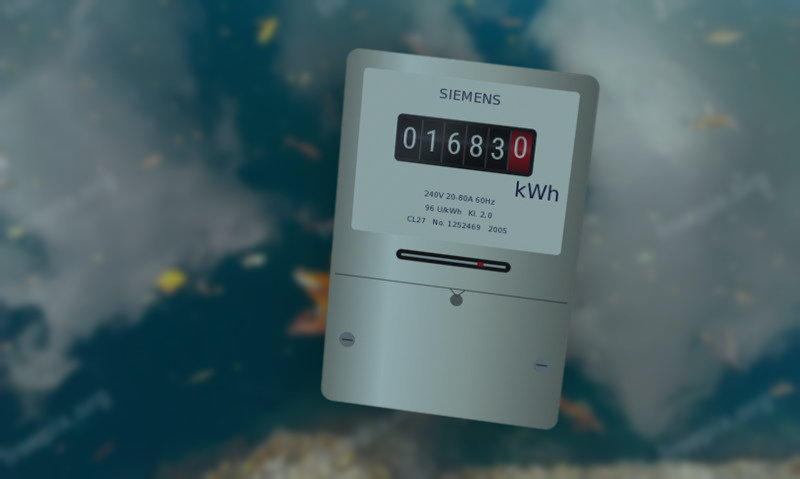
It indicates 1683.0 kWh
